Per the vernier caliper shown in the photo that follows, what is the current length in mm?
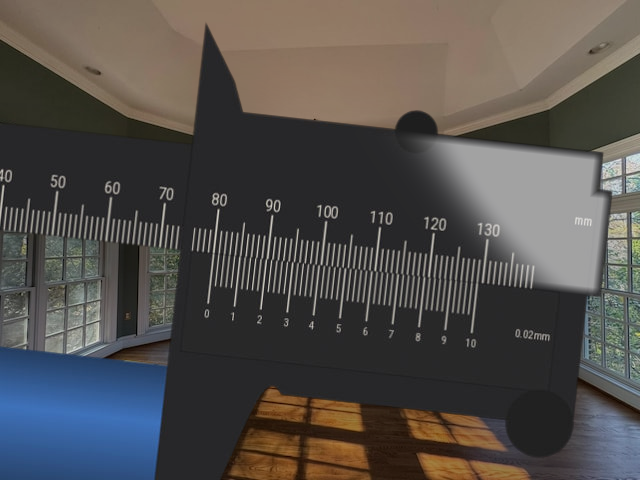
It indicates 80.0 mm
